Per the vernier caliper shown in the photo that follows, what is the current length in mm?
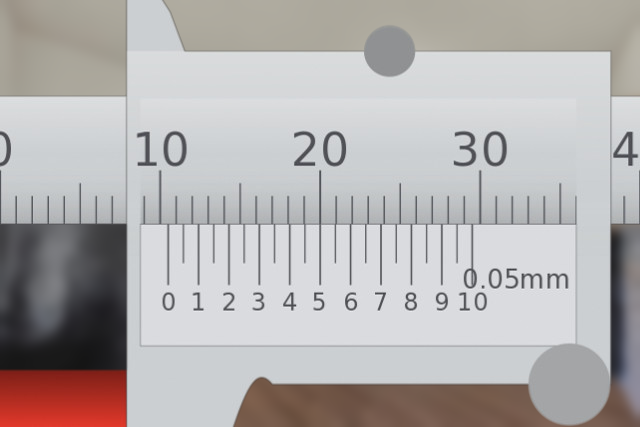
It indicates 10.5 mm
